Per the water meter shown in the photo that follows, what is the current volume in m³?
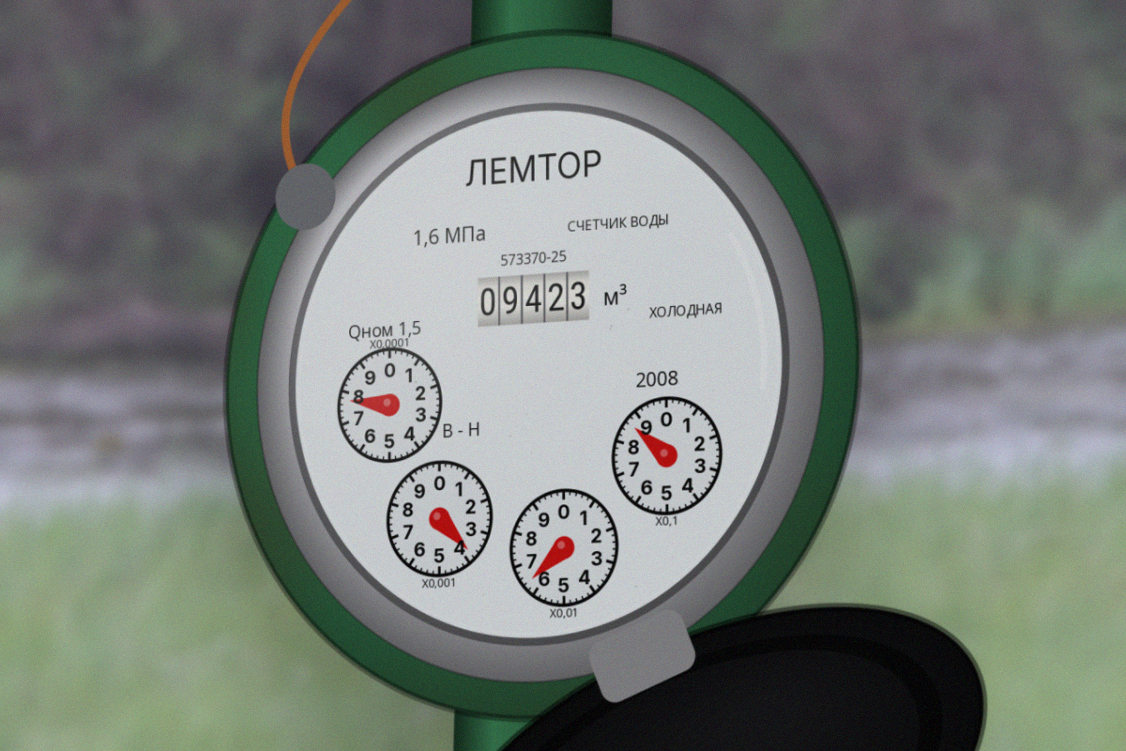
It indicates 9423.8637 m³
